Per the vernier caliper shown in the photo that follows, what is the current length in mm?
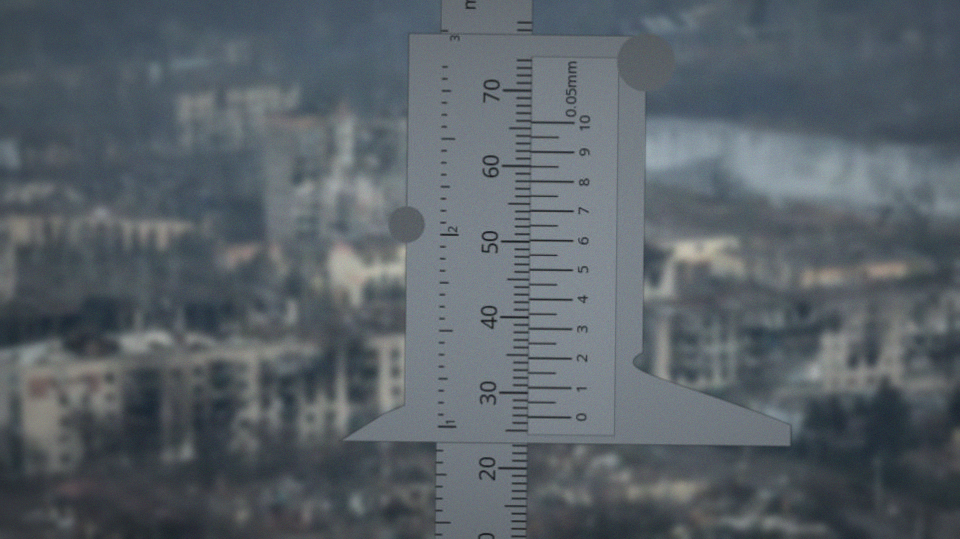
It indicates 26.8 mm
